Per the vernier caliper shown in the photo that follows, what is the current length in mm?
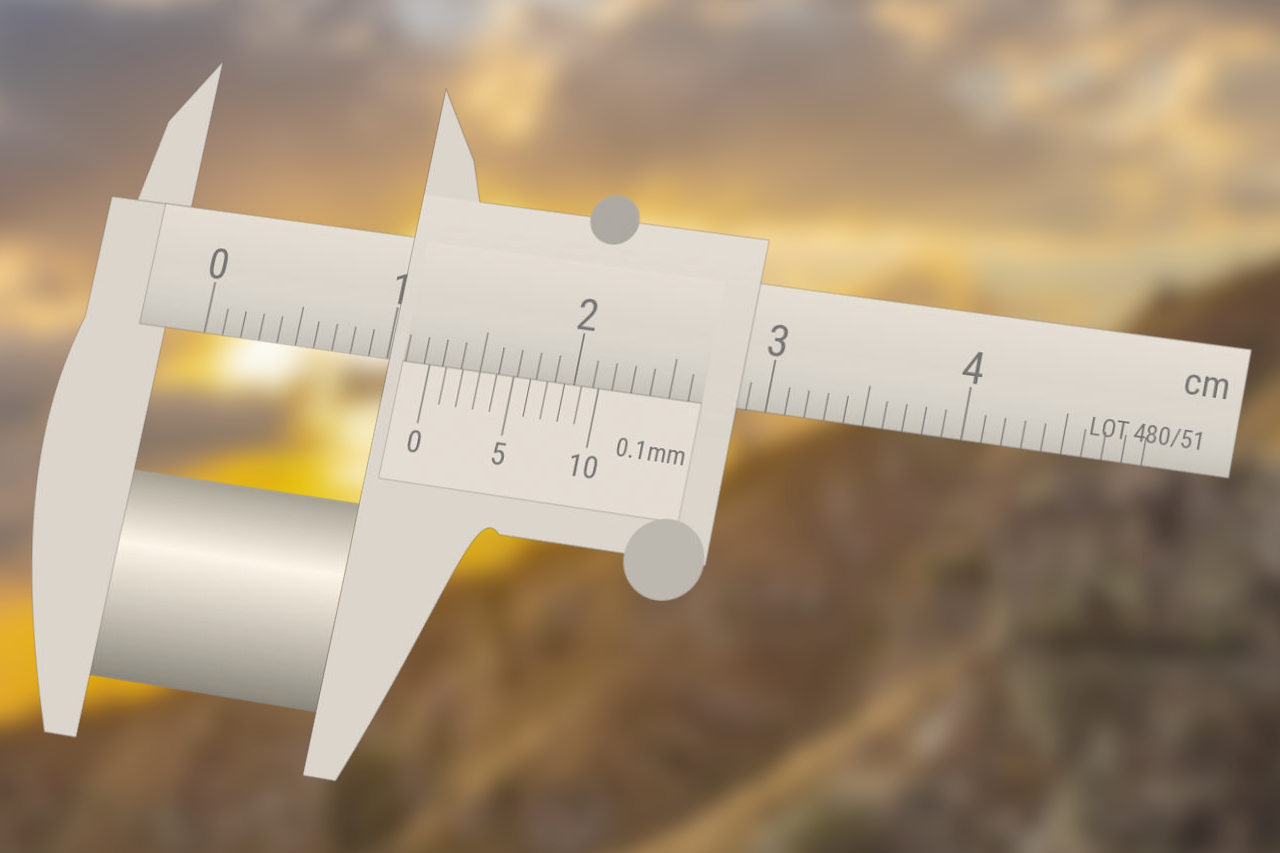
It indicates 12.3 mm
